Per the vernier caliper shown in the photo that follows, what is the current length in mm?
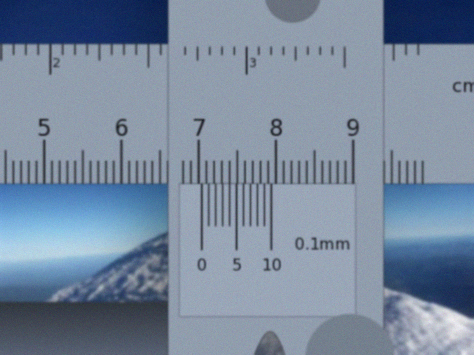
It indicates 70.4 mm
